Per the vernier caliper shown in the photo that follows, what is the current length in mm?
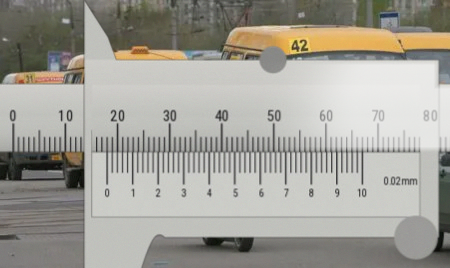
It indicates 18.0 mm
